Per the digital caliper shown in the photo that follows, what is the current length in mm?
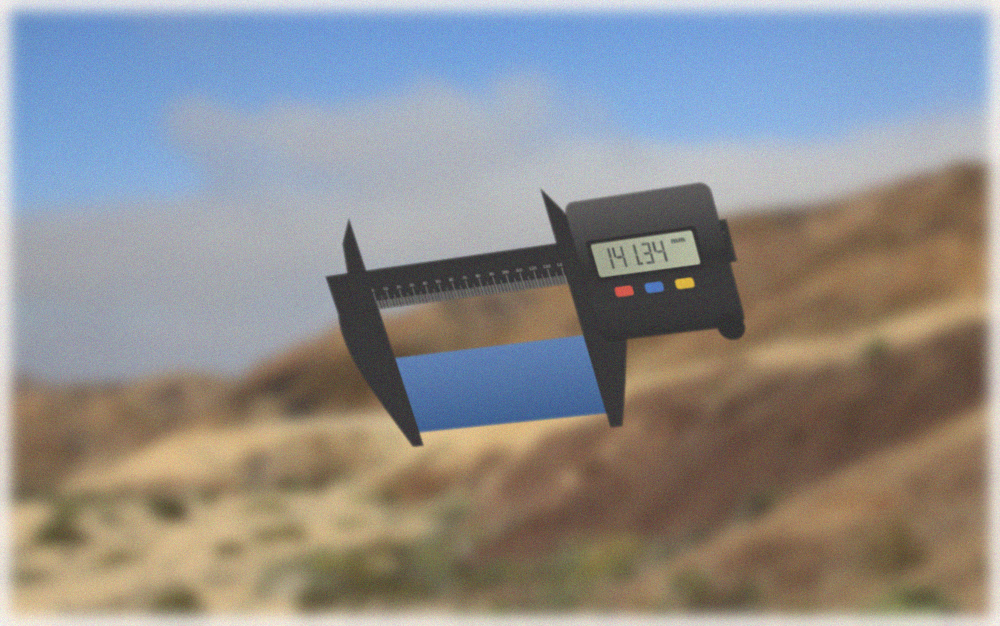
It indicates 141.34 mm
